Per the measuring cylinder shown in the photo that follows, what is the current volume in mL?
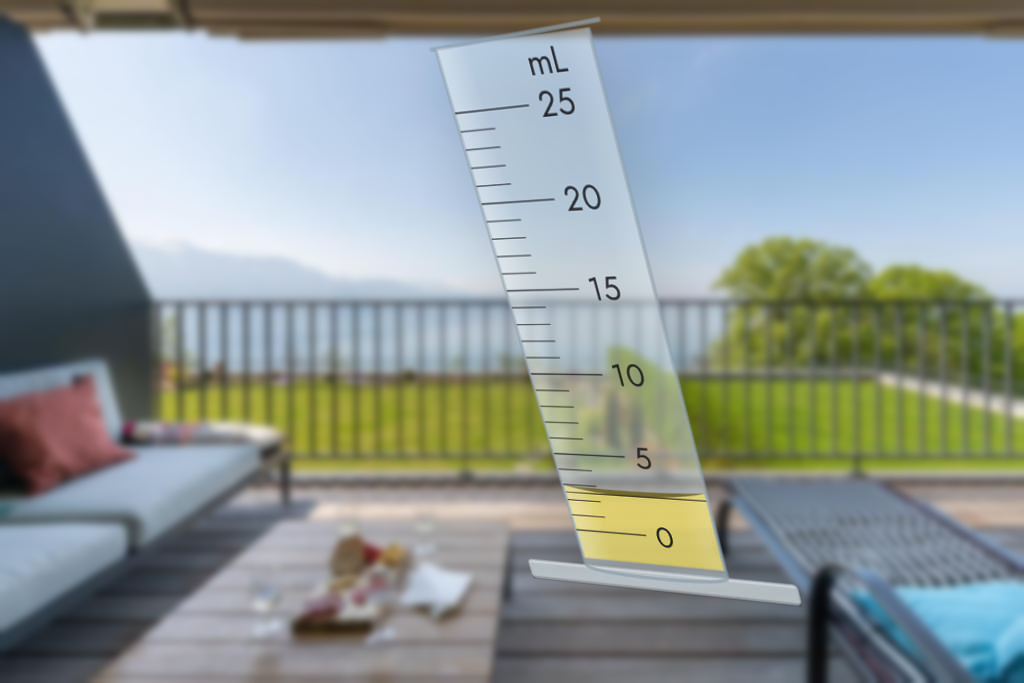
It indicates 2.5 mL
